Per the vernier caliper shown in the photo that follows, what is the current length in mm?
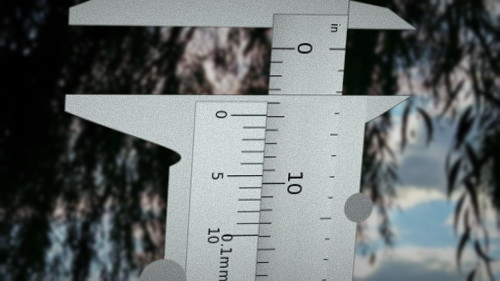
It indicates 4.9 mm
